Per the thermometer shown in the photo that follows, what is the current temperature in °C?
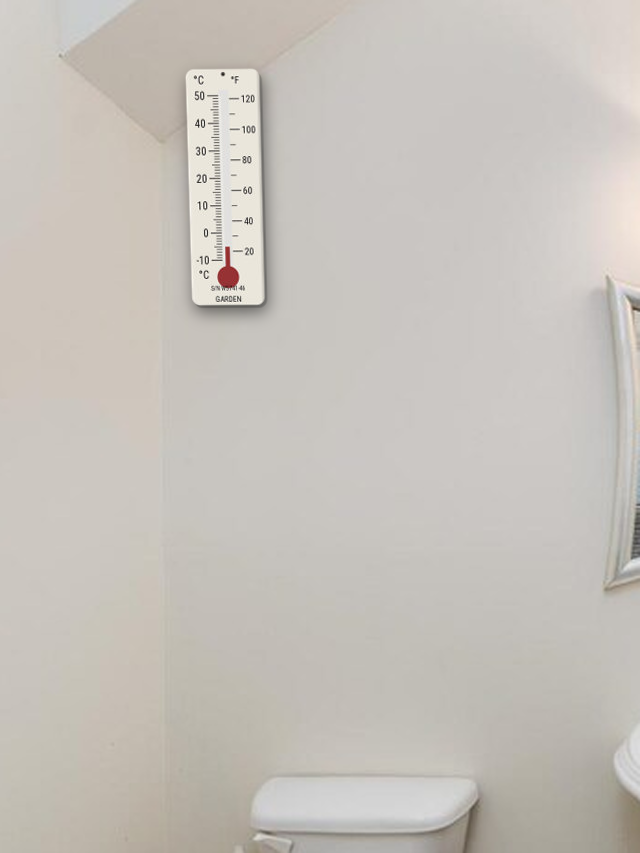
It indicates -5 °C
